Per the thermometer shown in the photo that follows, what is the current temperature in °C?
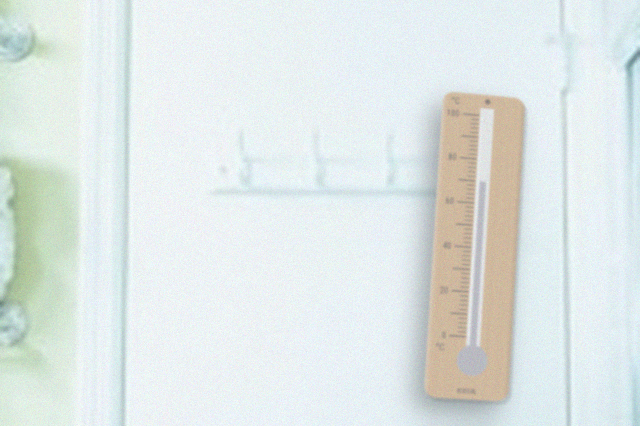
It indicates 70 °C
